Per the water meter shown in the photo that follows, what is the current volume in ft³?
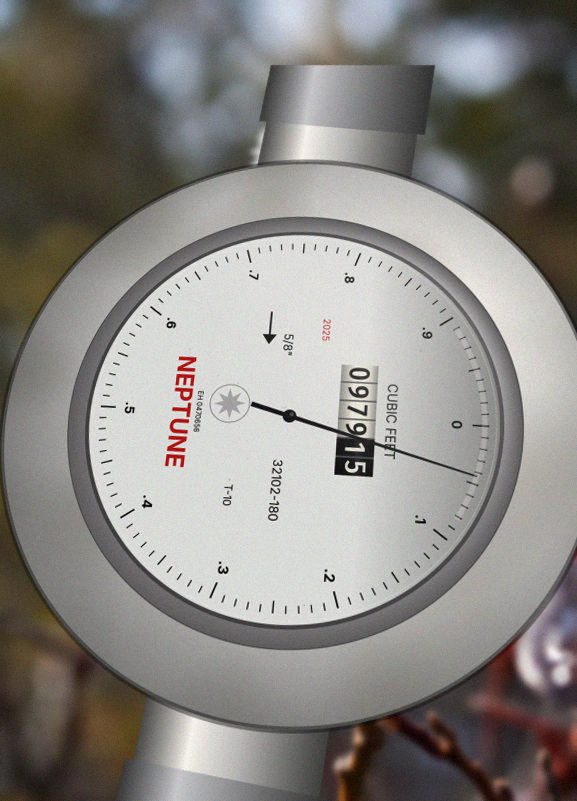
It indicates 97915.04 ft³
